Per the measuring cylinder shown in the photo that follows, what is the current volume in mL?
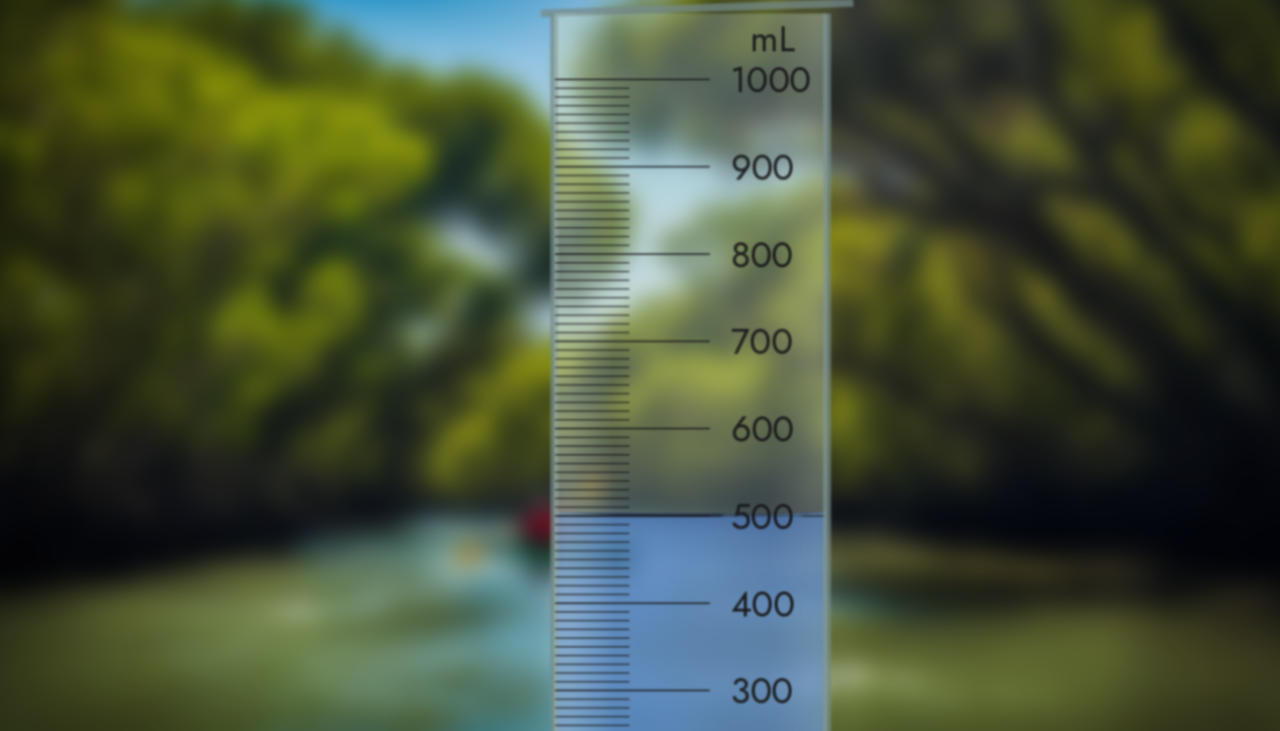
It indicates 500 mL
